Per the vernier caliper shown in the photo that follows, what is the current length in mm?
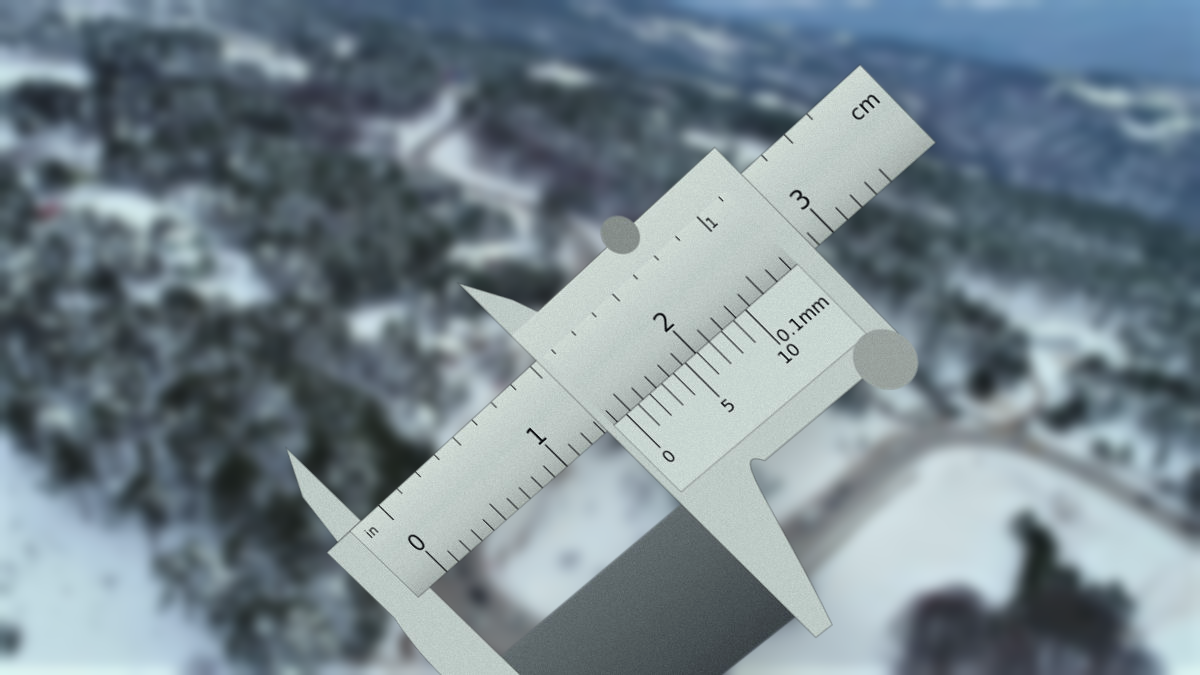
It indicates 14.7 mm
